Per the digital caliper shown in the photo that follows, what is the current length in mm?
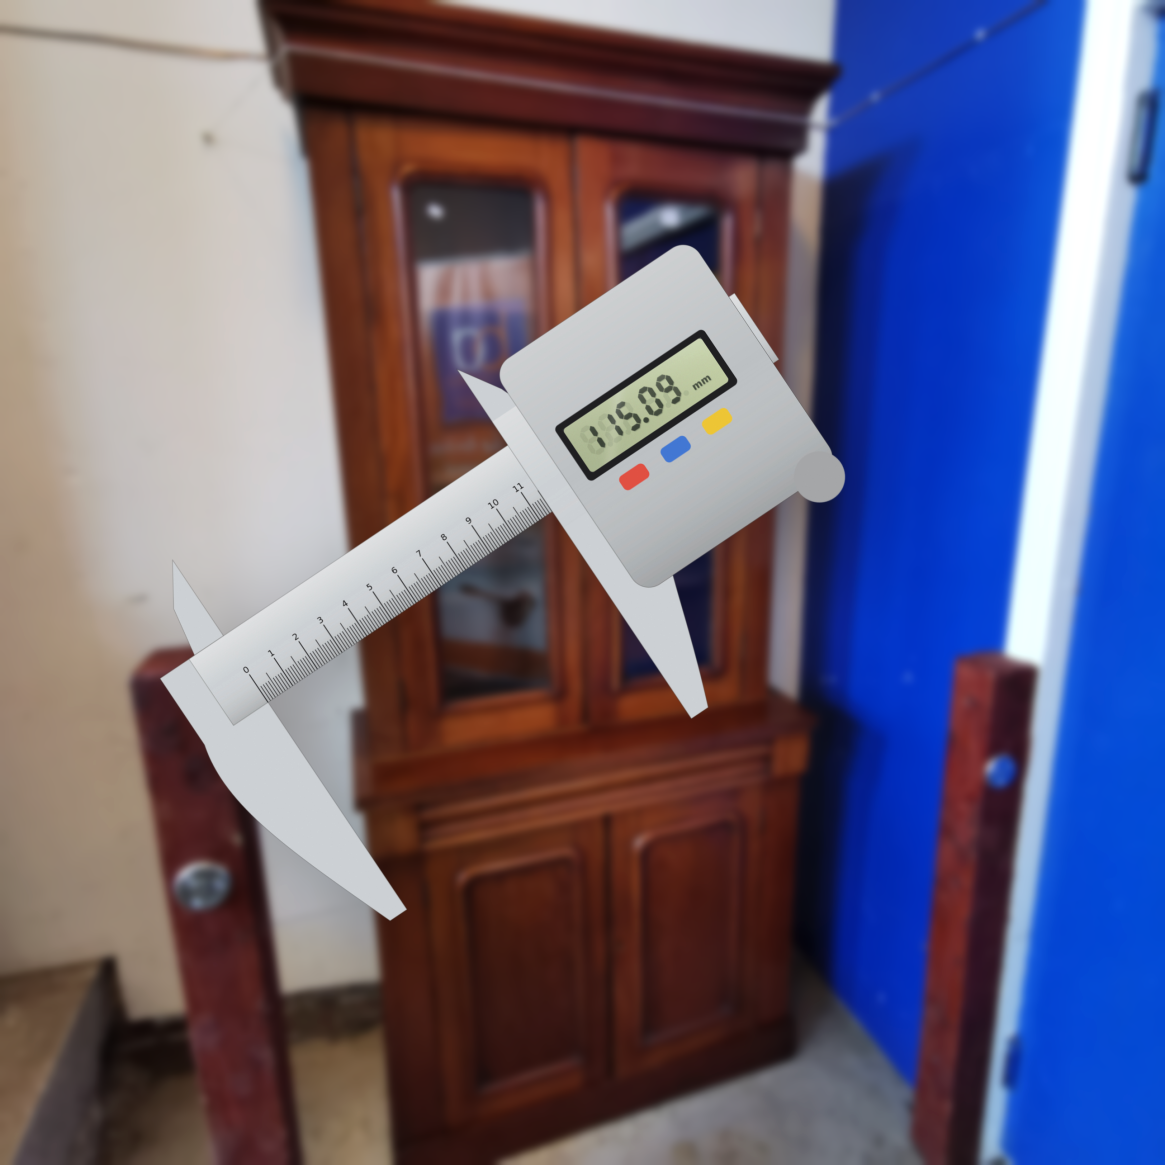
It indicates 115.09 mm
